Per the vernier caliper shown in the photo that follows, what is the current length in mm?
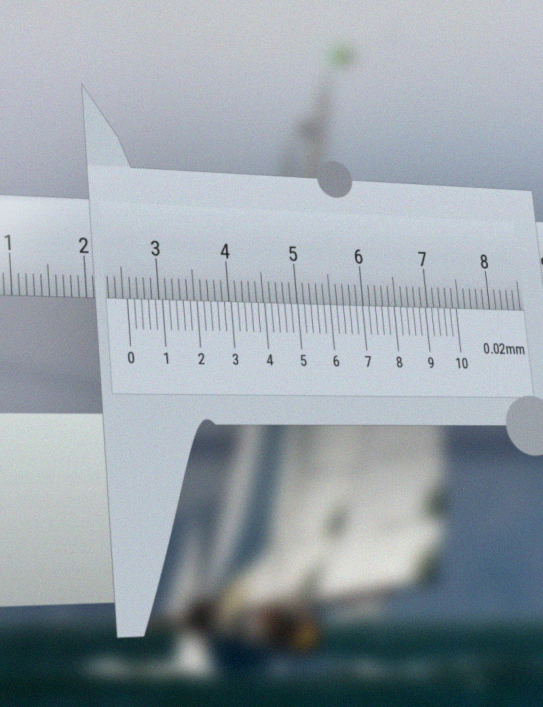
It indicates 25.6 mm
